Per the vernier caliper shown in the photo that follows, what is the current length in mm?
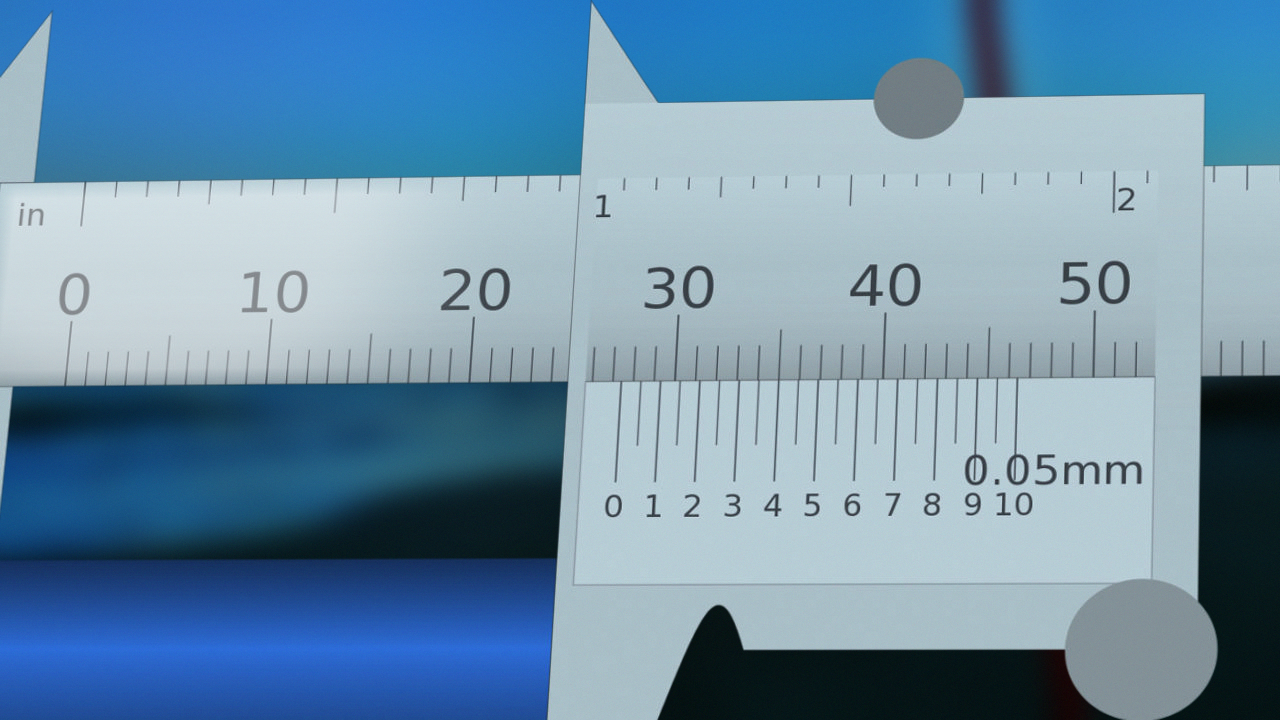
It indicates 27.4 mm
